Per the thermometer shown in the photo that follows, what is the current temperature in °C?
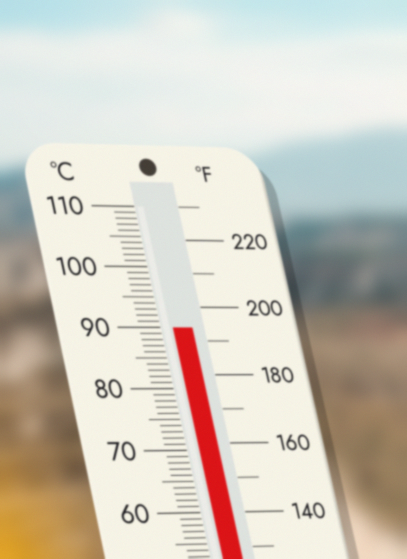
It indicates 90 °C
